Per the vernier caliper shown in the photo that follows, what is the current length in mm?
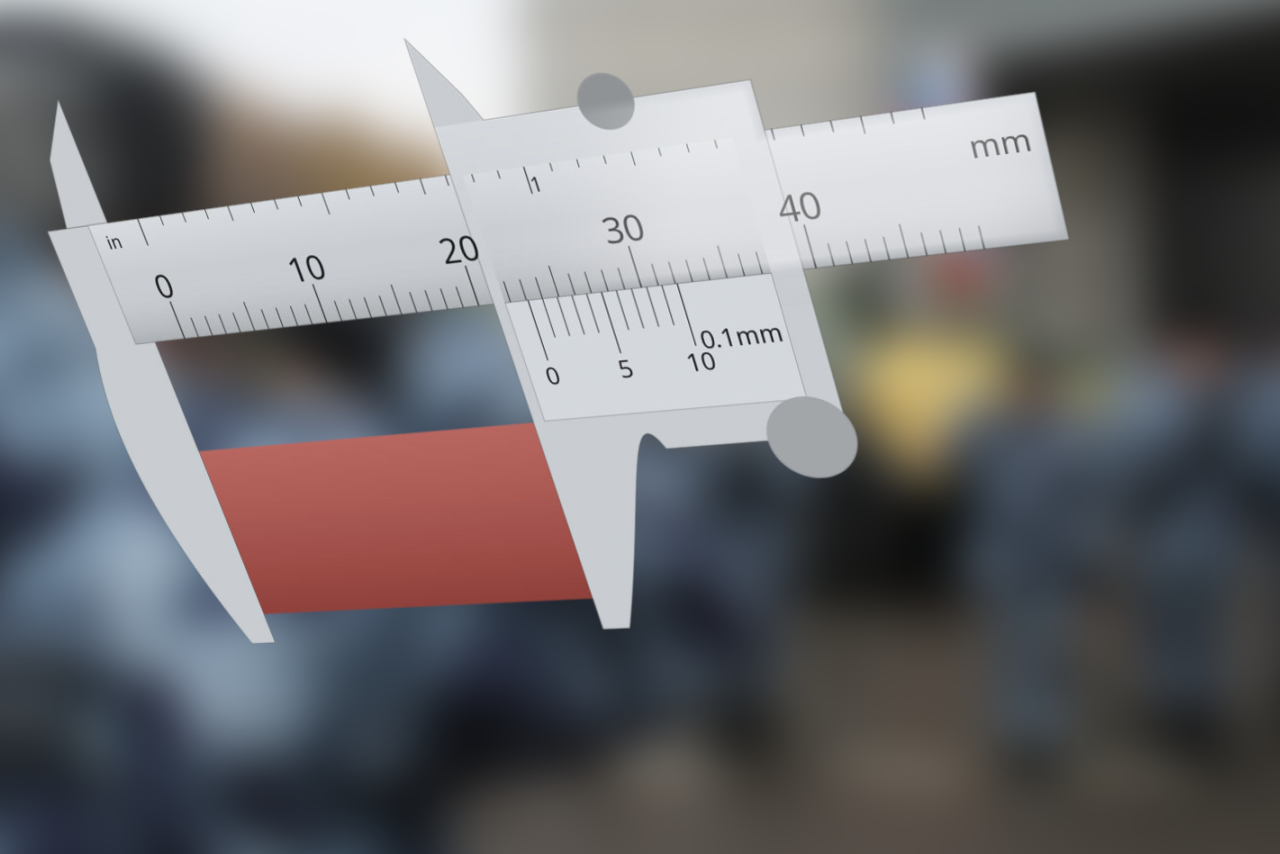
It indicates 23.1 mm
